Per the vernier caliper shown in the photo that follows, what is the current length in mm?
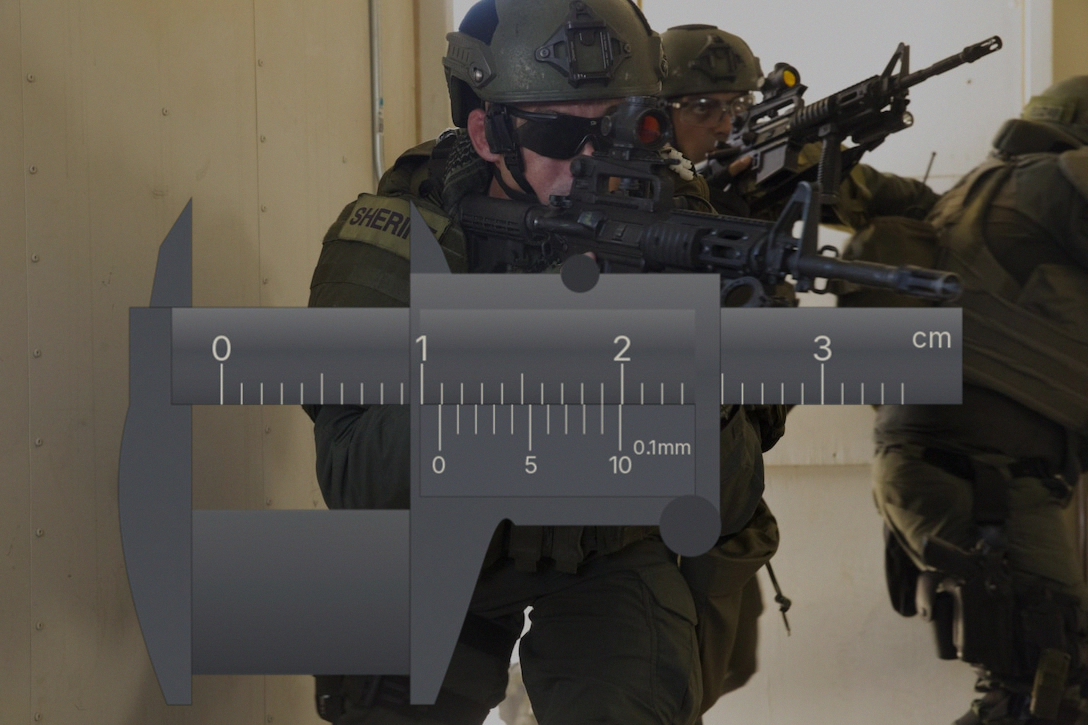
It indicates 10.9 mm
